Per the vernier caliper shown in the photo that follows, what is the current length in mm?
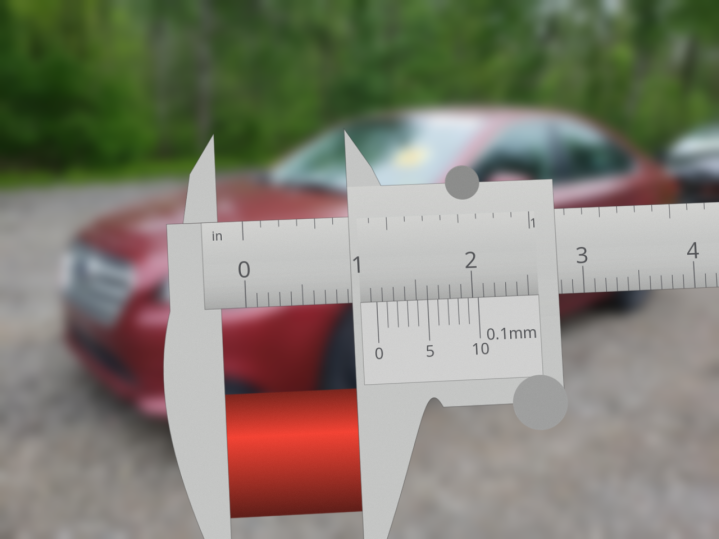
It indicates 11.5 mm
